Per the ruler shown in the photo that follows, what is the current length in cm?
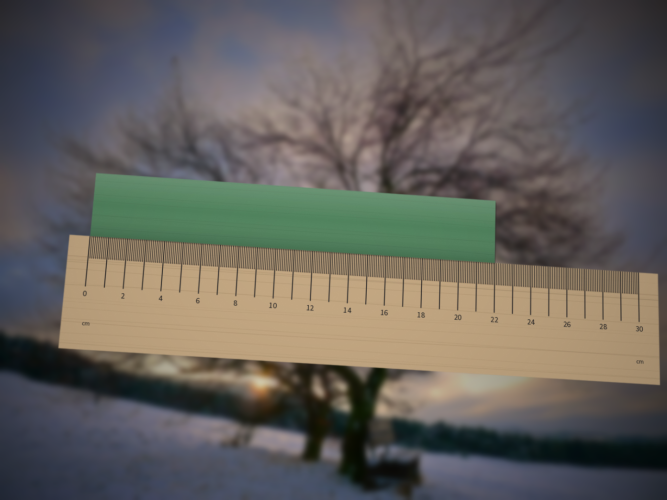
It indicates 22 cm
